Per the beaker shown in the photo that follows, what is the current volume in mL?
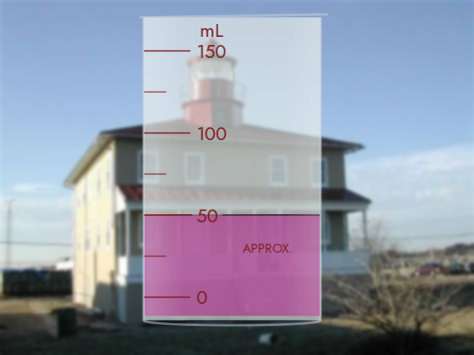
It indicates 50 mL
